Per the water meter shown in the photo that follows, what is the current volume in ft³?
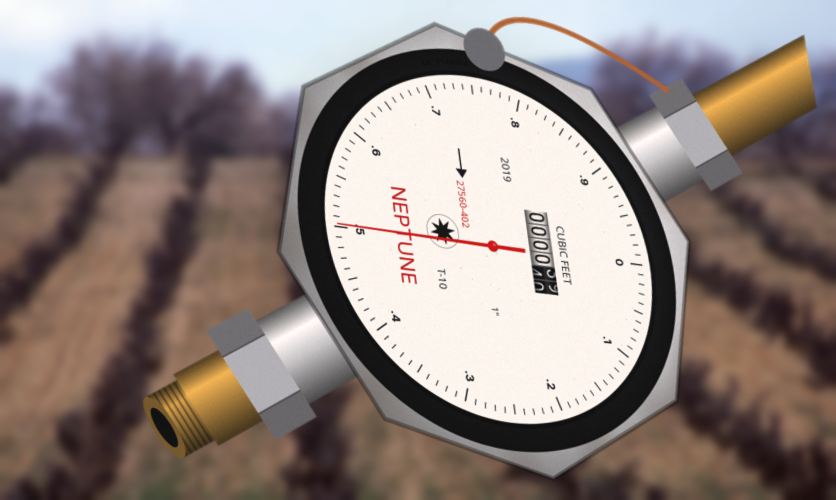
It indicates 39.50 ft³
